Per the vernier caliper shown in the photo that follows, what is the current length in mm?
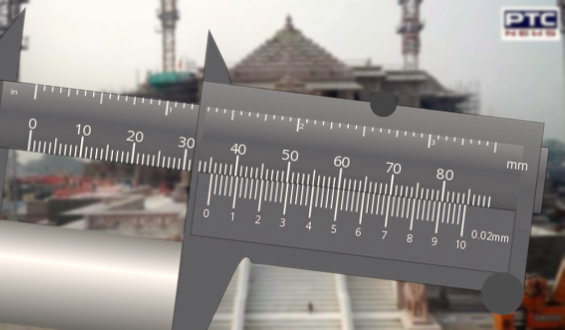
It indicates 35.5 mm
